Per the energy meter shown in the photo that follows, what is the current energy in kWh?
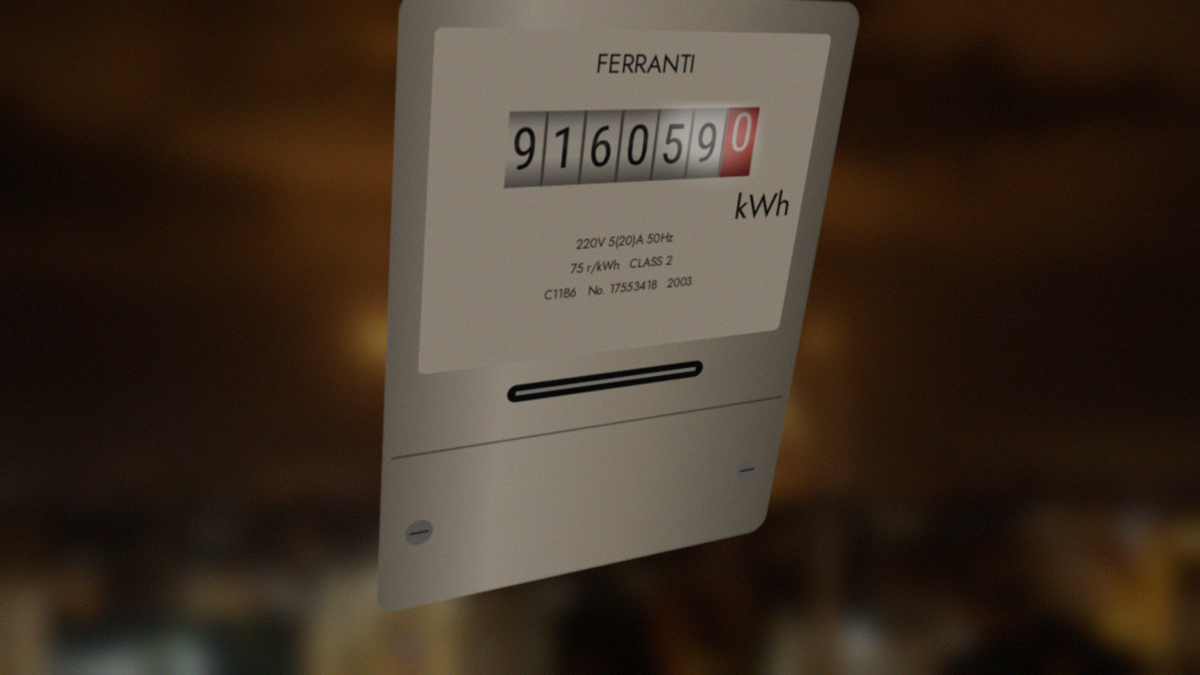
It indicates 916059.0 kWh
